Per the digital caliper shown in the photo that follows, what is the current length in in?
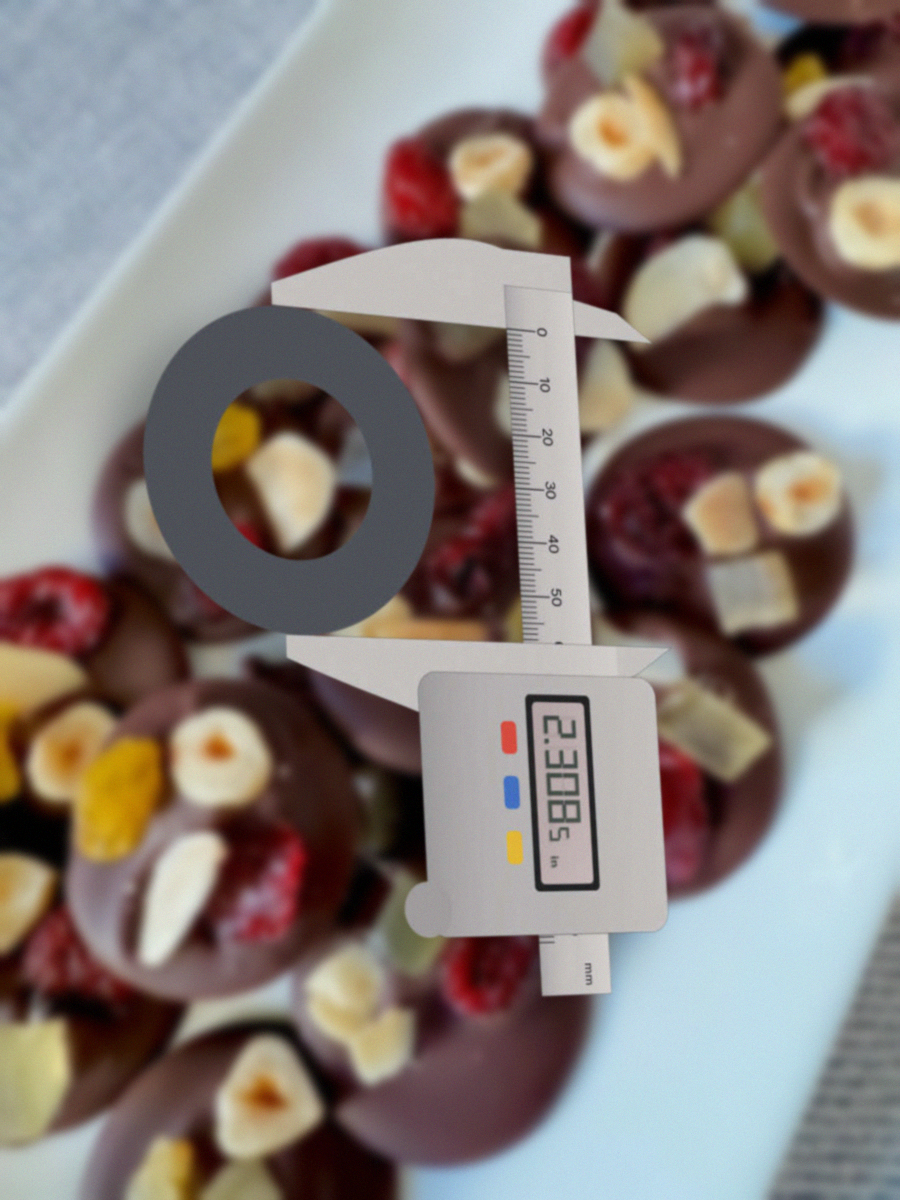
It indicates 2.3085 in
